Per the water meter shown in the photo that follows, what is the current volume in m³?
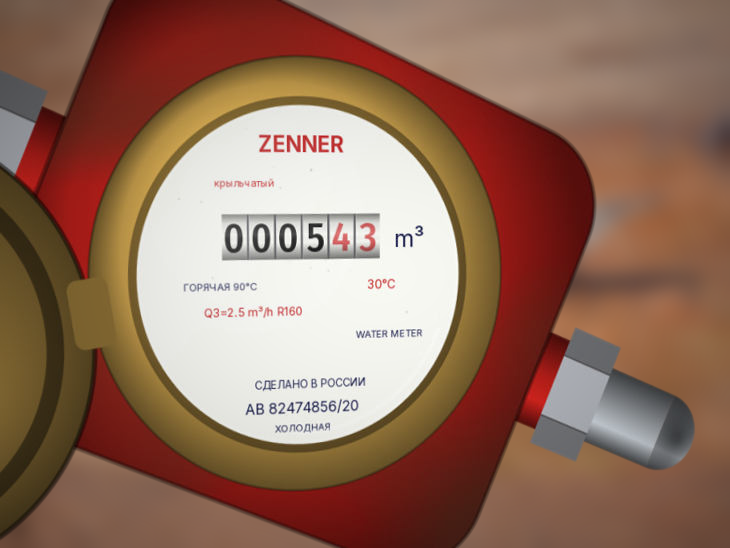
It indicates 5.43 m³
